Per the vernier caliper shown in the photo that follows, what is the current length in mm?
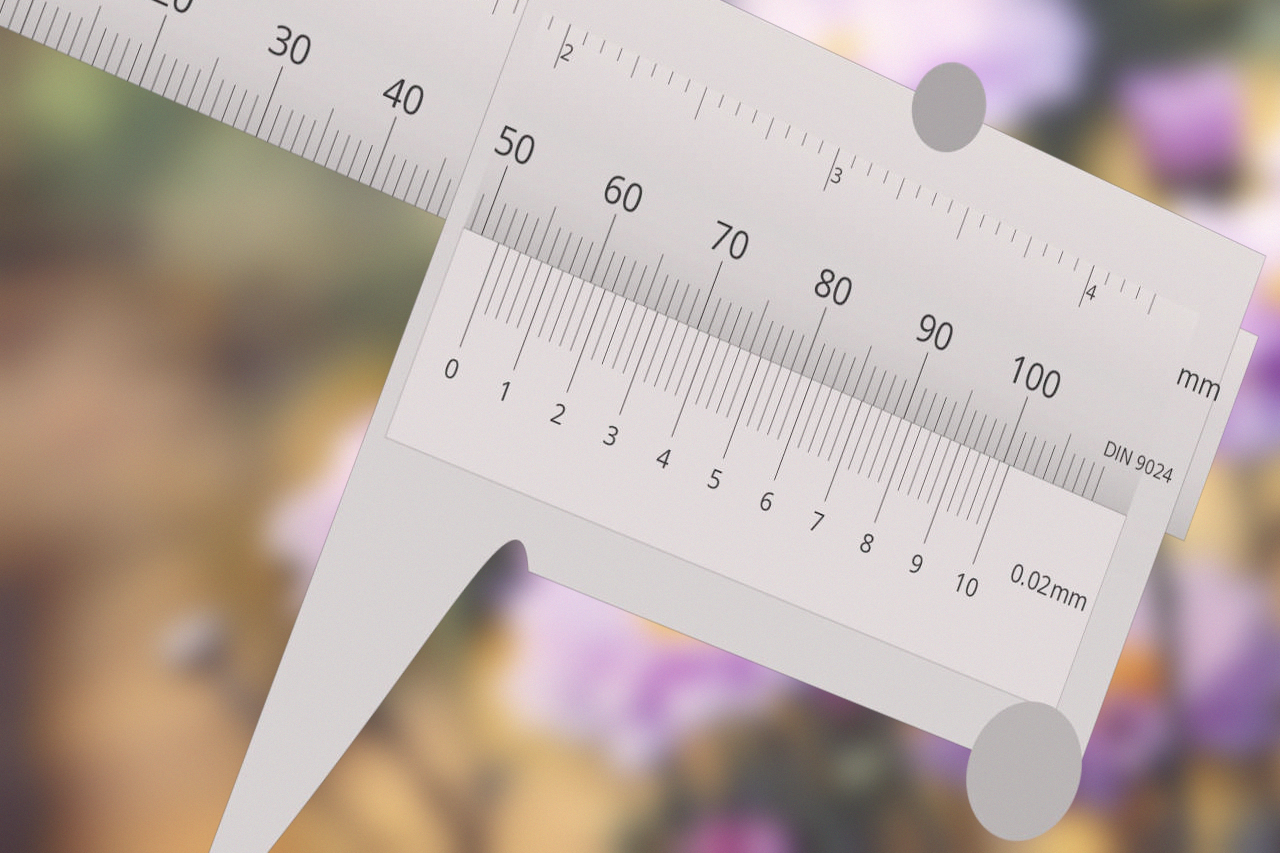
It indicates 51.6 mm
